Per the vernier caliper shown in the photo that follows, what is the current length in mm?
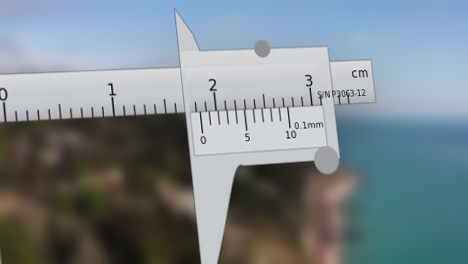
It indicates 18.4 mm
